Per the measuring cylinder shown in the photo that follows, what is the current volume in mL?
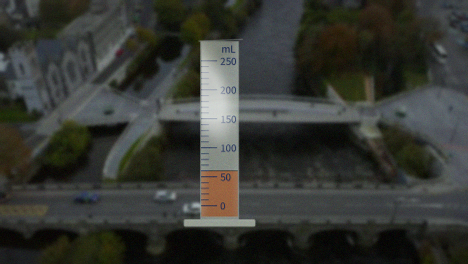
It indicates 60 mL
